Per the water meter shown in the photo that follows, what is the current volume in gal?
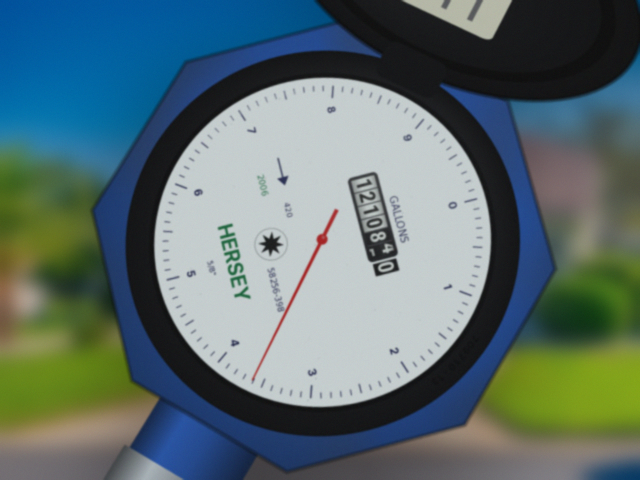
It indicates 1210843.6 gal
